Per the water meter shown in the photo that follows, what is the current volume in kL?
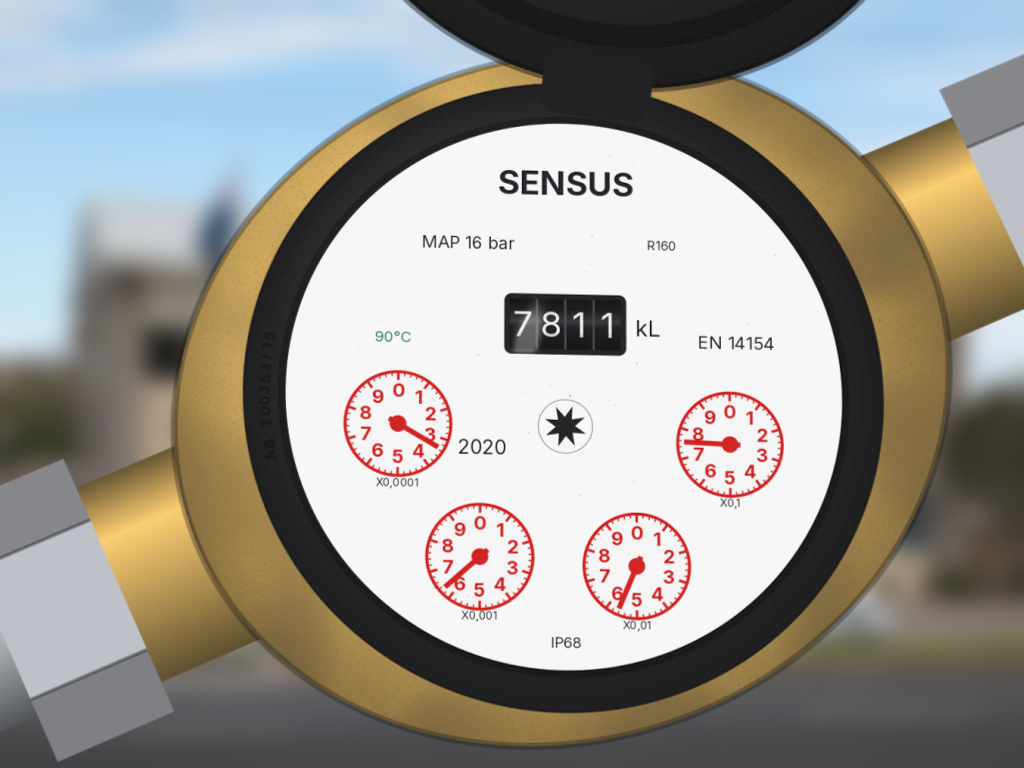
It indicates 7811.7563 kL
